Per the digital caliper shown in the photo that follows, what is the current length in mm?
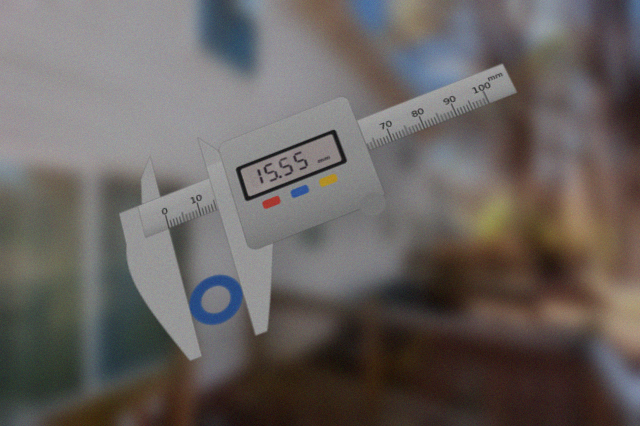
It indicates 15.55 mm
